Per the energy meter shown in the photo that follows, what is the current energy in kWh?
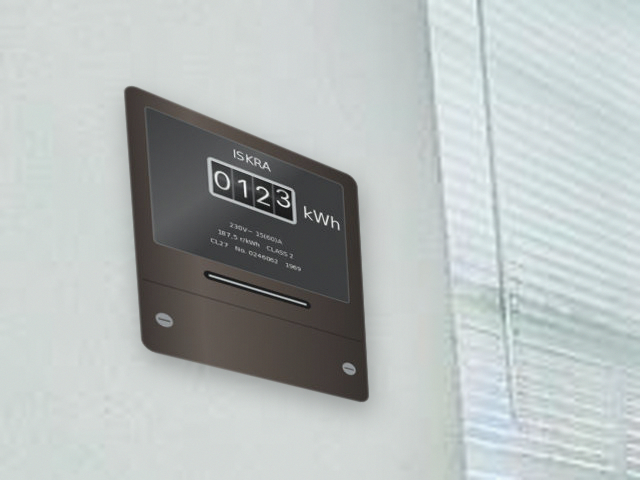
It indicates 123 kWh
